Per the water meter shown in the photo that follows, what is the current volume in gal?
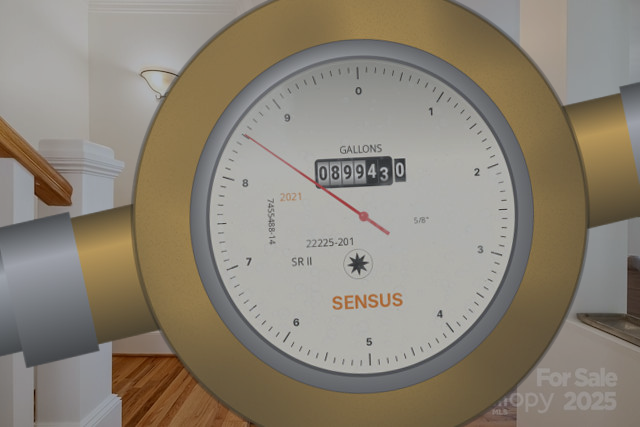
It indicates 899428.5 gal
